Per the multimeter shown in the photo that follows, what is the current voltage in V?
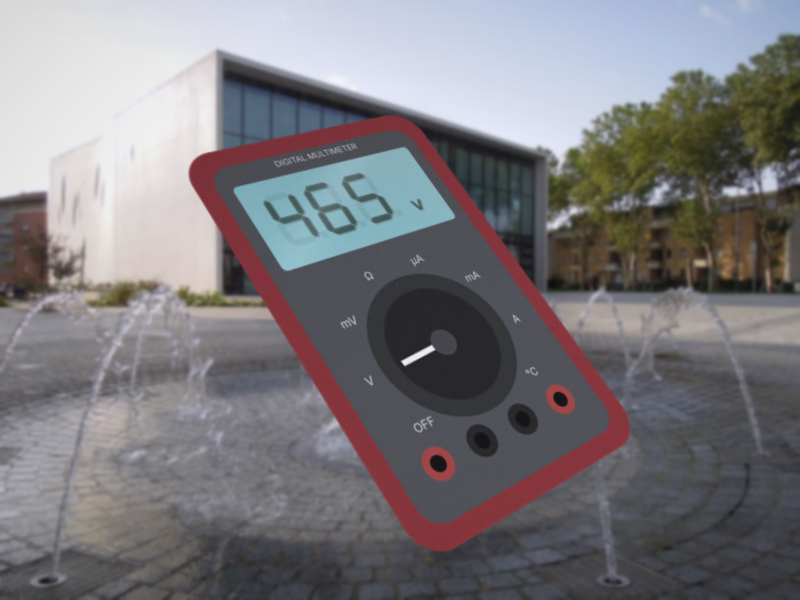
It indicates 465 V
